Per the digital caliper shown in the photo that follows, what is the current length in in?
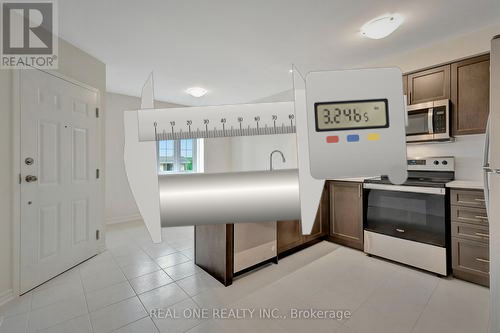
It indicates 3.2465 in
